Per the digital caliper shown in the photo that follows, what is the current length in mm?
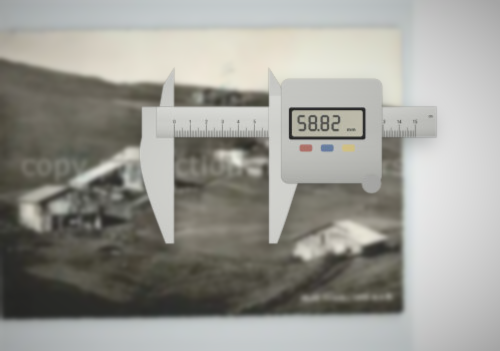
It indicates 58.82 mm
